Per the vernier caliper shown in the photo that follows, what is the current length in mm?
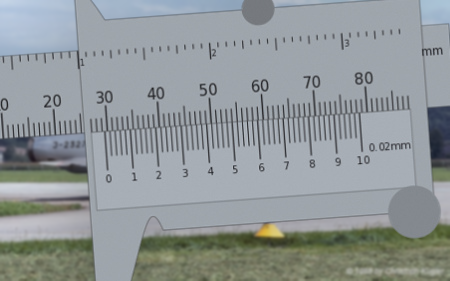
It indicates 29.5 mm
